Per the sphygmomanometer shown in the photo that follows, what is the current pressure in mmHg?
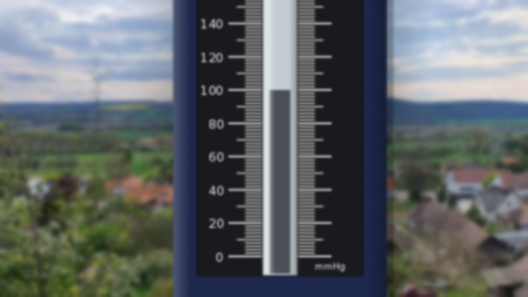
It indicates 100 mmHg
